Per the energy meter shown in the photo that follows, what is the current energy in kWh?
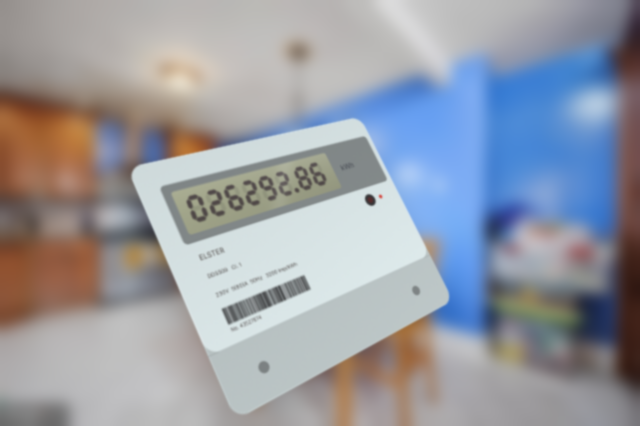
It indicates 26292.86 kWh
